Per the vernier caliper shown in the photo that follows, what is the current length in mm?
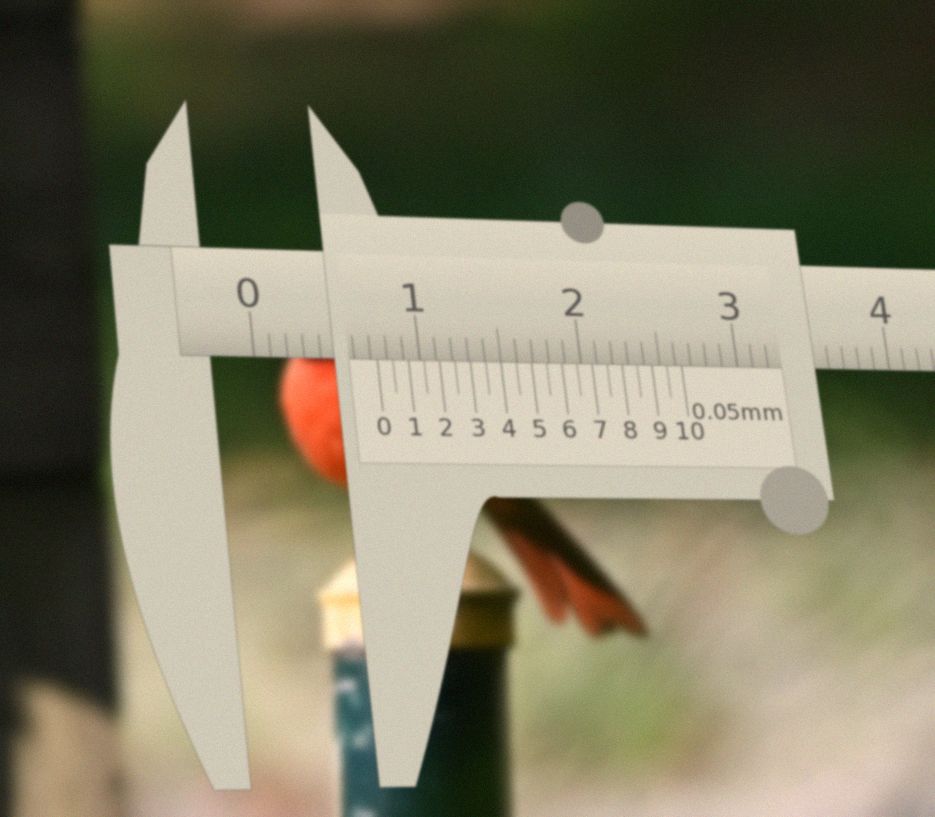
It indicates 7.4 mm
